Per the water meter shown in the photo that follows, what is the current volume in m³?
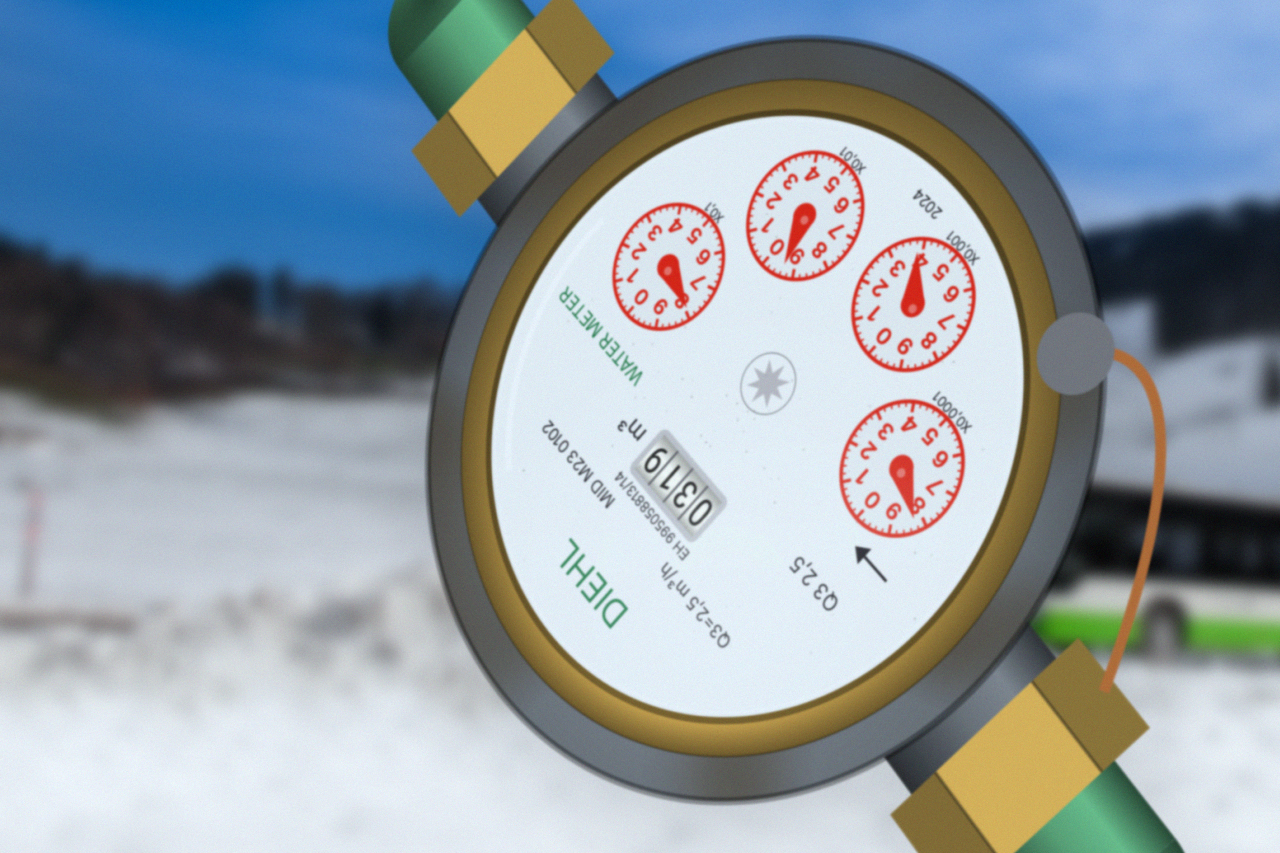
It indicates 319.7938 m³
